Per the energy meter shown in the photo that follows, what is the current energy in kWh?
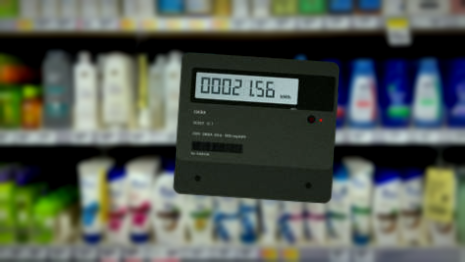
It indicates 21.56 kWh
